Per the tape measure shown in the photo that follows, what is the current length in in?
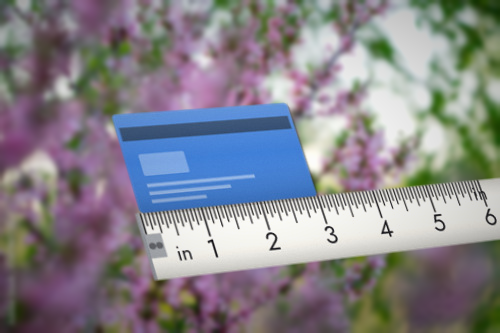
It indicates 3 in
